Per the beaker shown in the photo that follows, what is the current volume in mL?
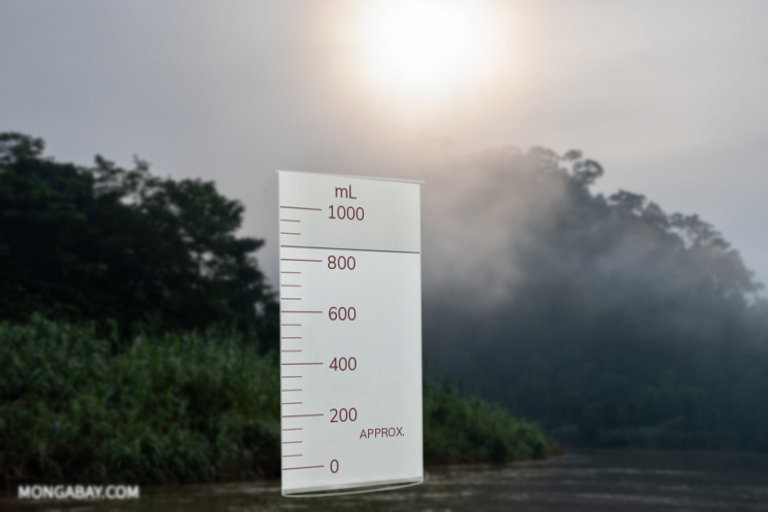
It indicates 850 mL
